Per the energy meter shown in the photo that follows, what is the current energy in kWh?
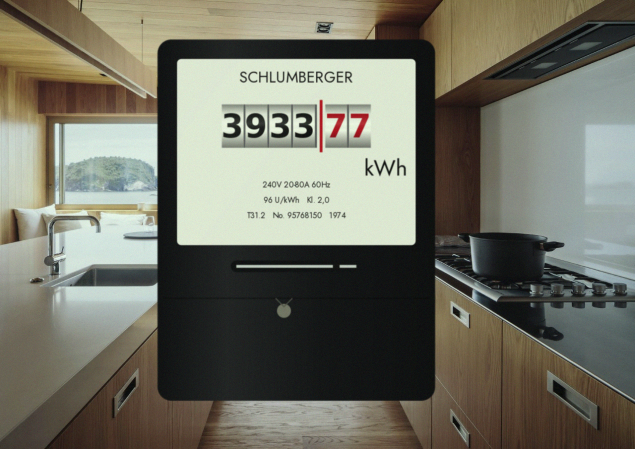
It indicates 3933.77 kWh
